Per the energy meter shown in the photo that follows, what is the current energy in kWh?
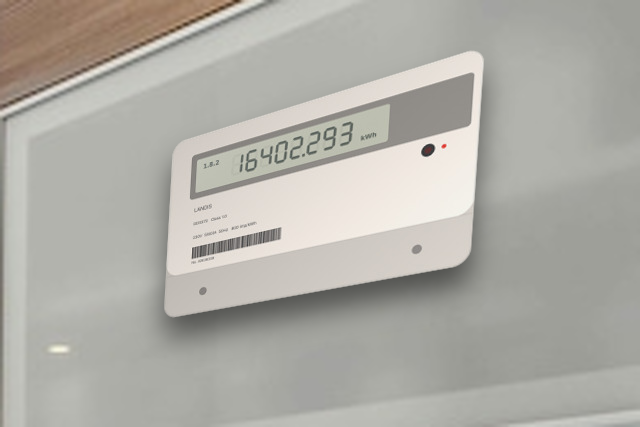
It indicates 16402.293 kWh
